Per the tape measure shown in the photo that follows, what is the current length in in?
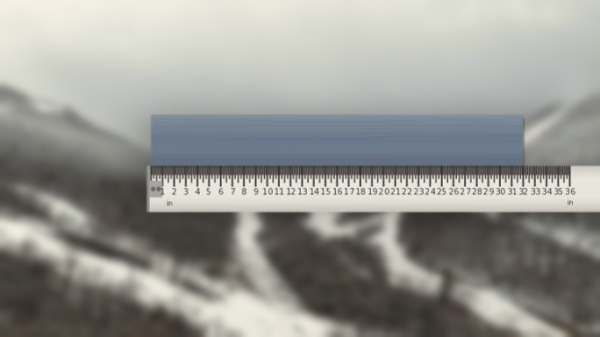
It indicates 32 in
